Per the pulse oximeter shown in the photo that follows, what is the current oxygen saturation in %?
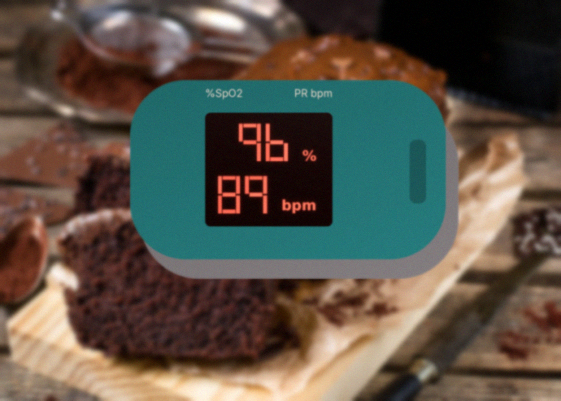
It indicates 96 %
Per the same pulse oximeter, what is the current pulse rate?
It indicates 89 bpm
